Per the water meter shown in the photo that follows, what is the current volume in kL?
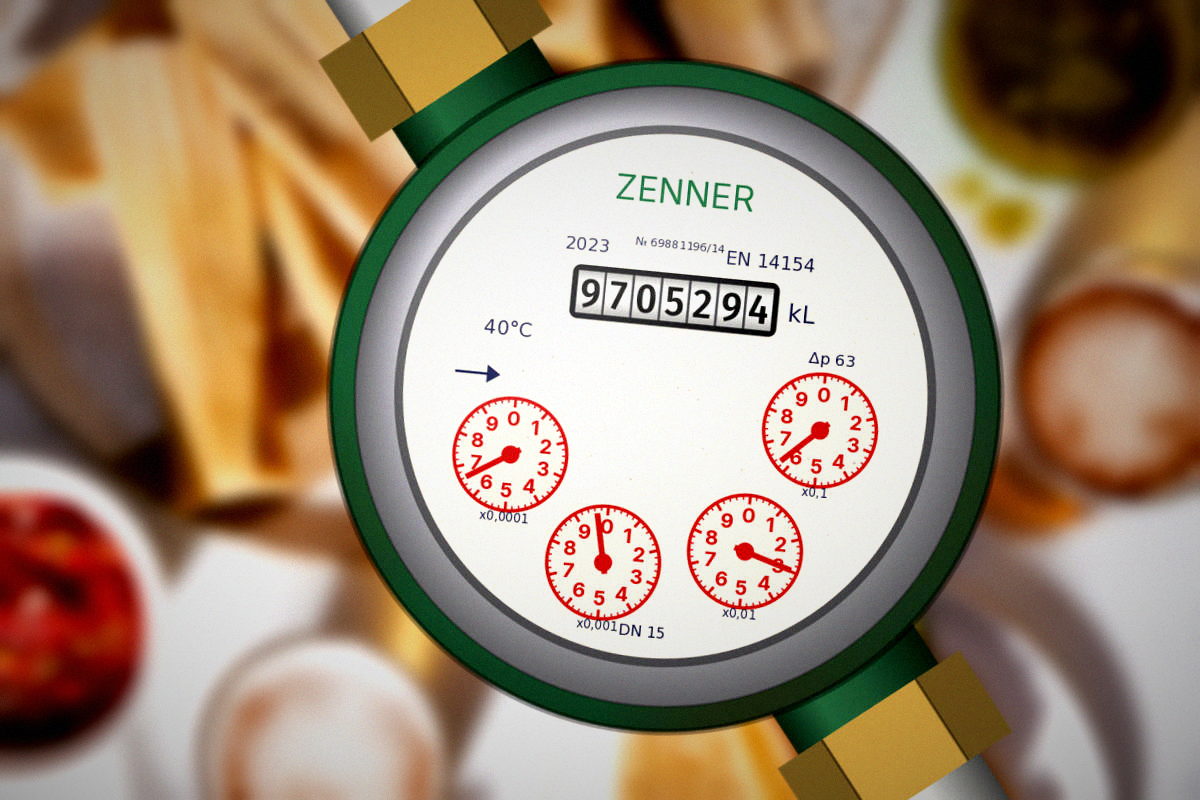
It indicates 9705294.6296 kL
